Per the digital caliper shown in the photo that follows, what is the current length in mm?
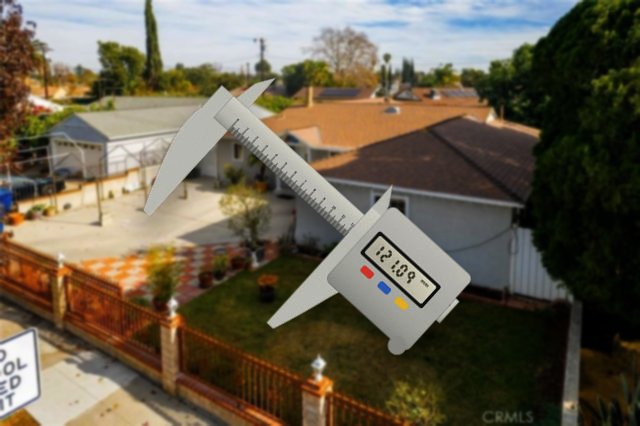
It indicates 121.09 mm
